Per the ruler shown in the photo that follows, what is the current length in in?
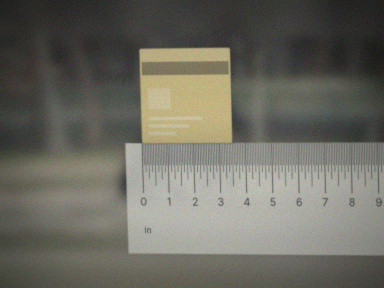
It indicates 3.5 in
